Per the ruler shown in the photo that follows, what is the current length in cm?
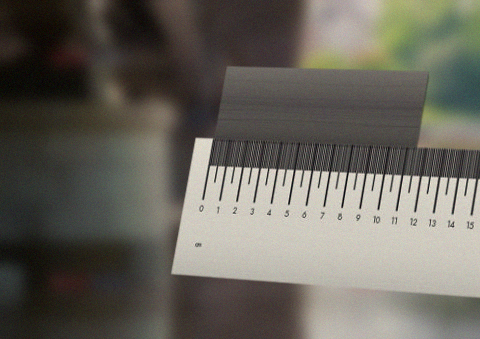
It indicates 11.5 cm
